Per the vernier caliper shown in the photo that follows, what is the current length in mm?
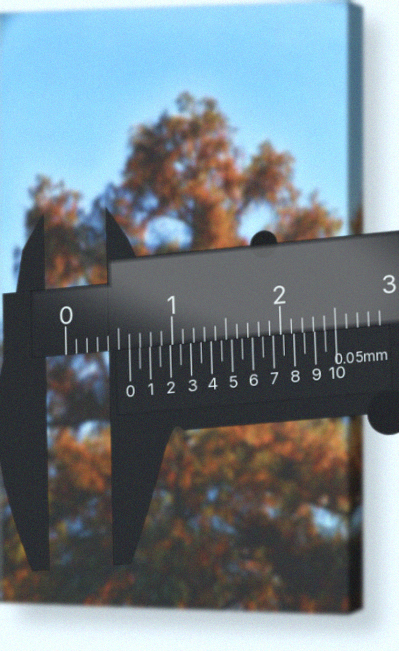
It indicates 6.0 mm
